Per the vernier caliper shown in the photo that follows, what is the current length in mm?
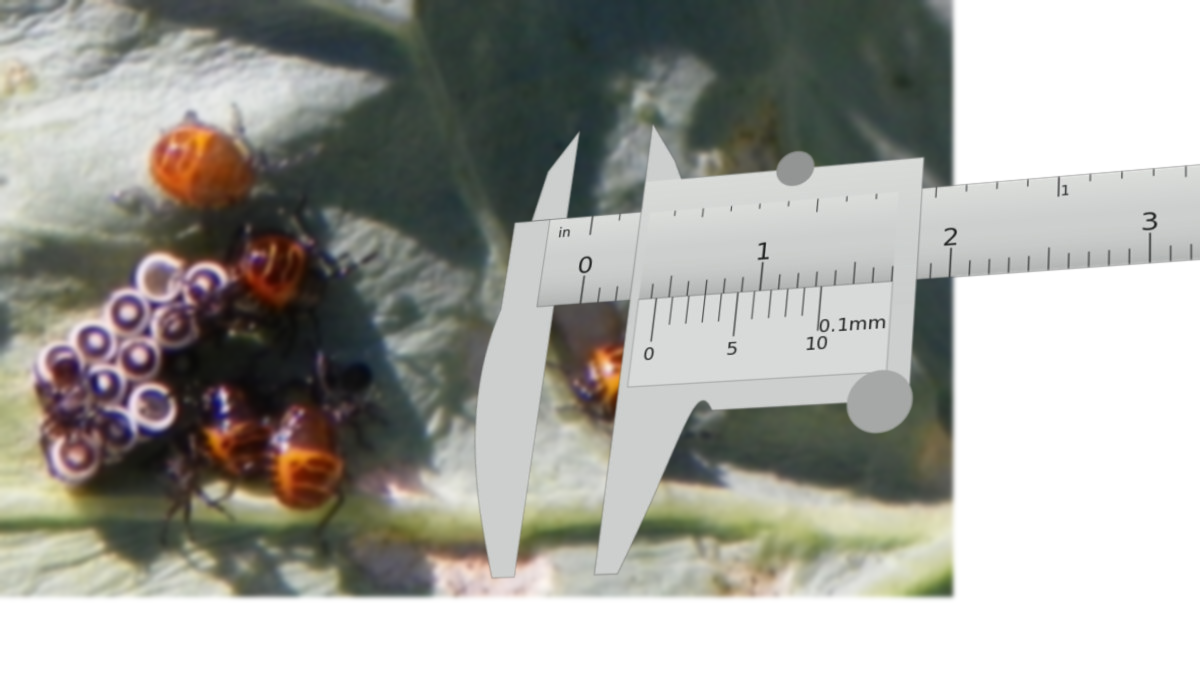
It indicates 4.3 mm
